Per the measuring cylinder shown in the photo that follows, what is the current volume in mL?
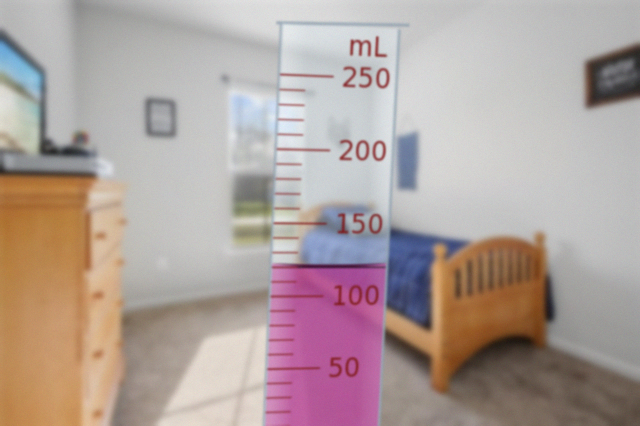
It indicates 120 mL
